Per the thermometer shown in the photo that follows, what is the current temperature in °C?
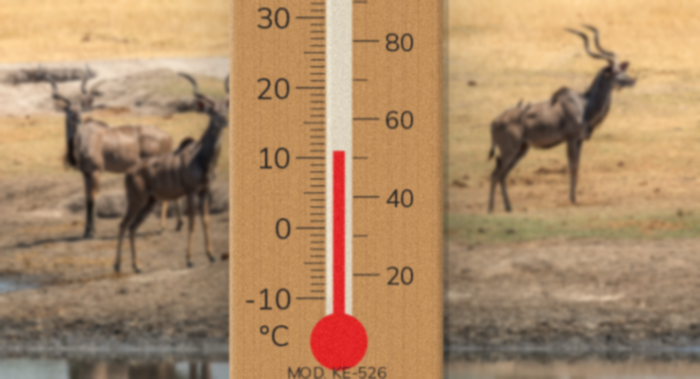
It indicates 11 °C
